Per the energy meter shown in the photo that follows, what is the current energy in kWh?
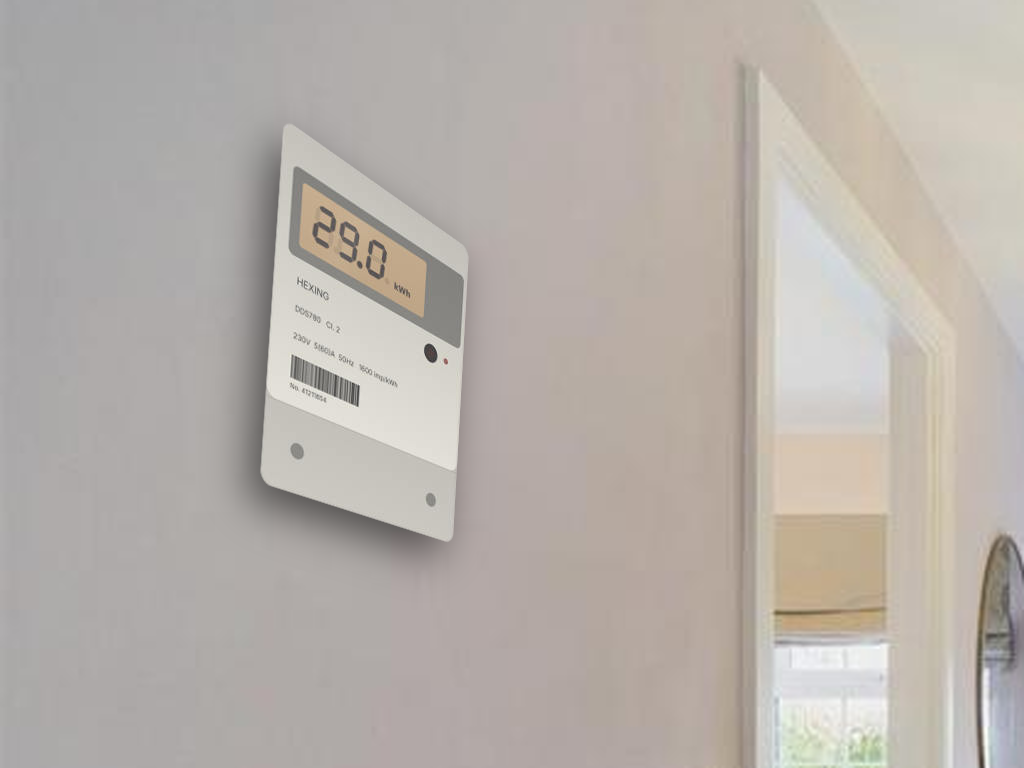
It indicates 29.0 kWh
